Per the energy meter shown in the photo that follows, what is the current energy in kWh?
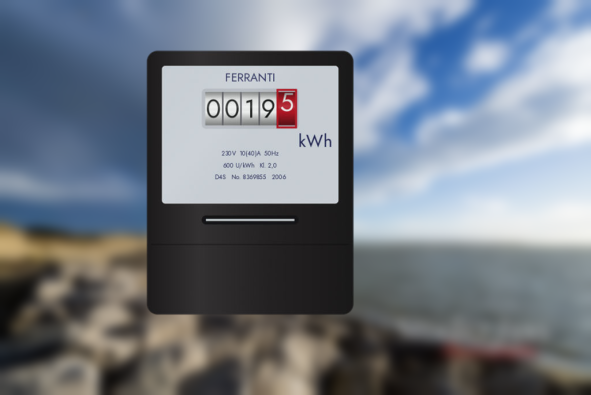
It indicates 19.5 kWh
